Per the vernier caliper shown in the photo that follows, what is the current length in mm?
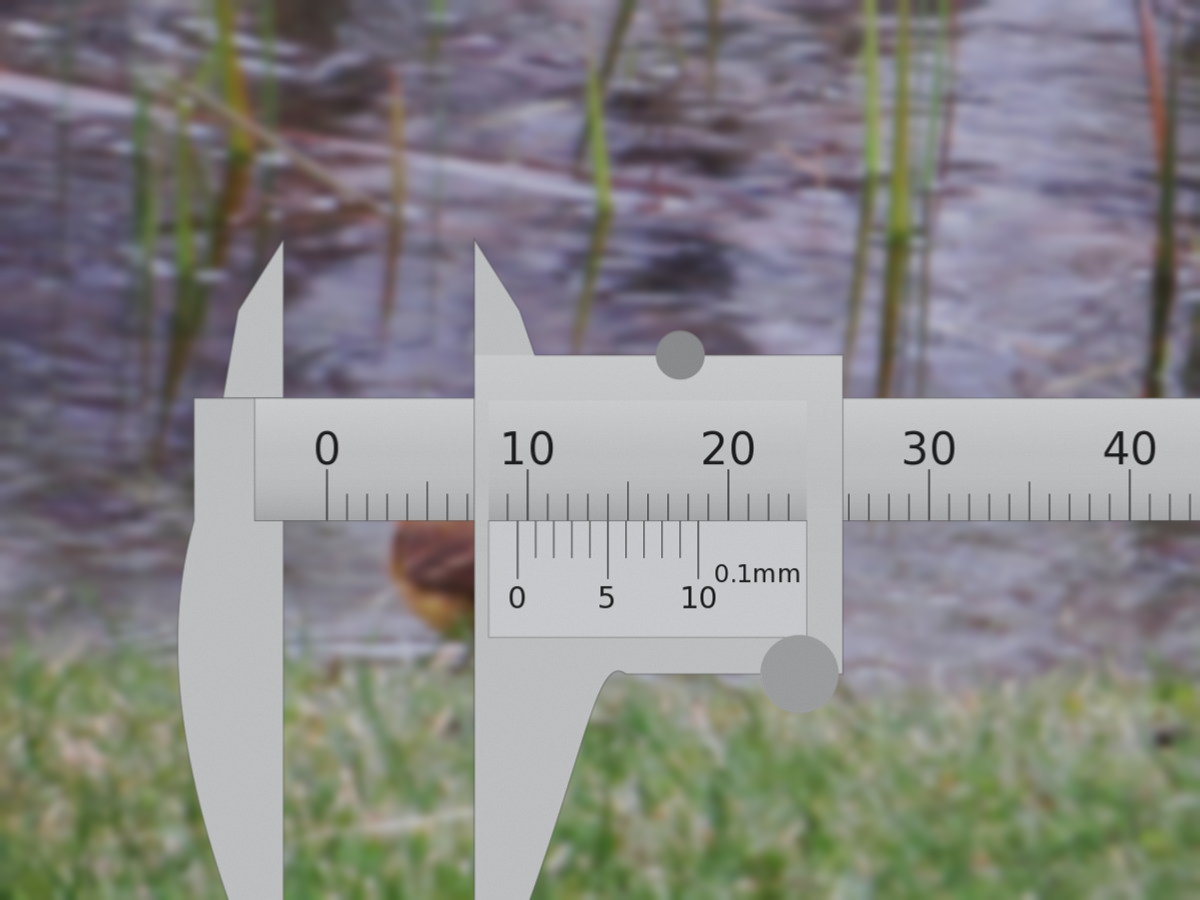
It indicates 9.5 mm
